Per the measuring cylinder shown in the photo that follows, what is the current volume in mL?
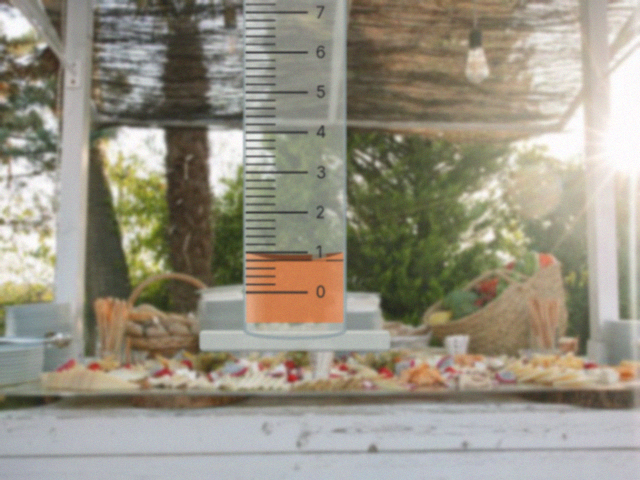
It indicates 0.8 mL
